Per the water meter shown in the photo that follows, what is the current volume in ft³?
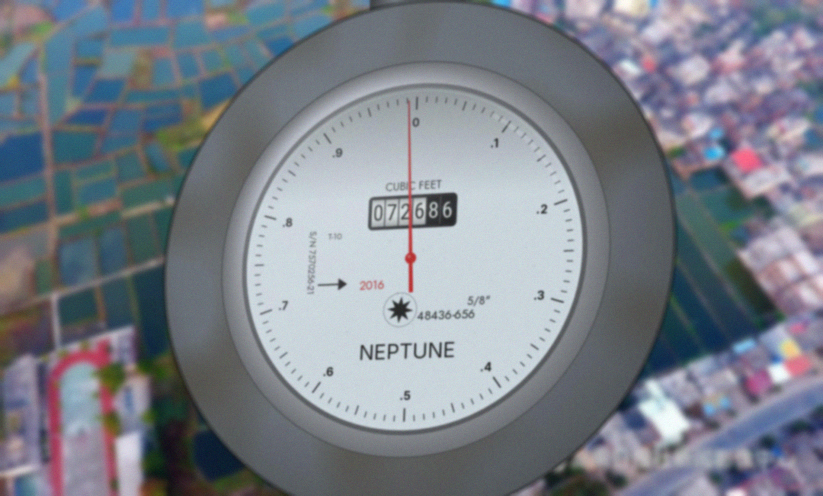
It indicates 72685.99 ft³
